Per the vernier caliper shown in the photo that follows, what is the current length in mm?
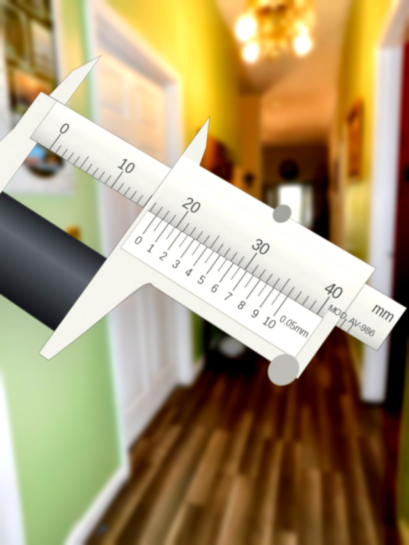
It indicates 17.0 mm
